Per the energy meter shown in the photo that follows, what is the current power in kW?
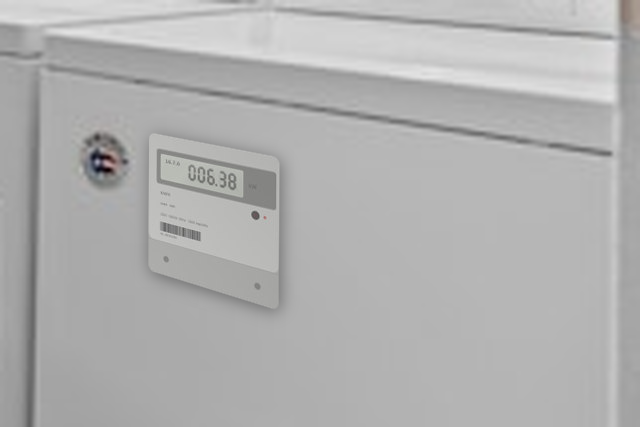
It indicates 6.38 kW
